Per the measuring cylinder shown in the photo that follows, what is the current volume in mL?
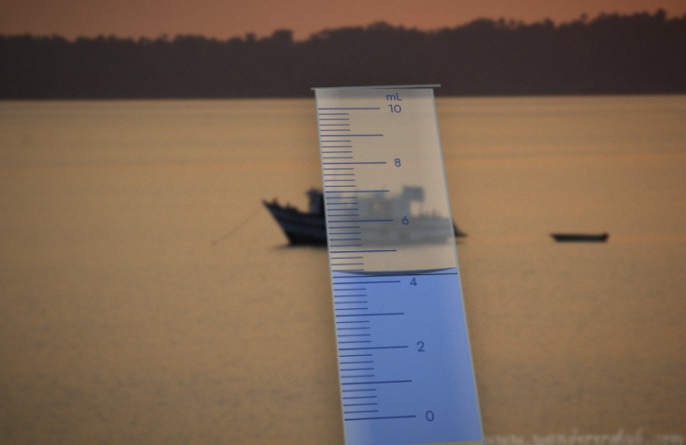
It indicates 4.2 mL
